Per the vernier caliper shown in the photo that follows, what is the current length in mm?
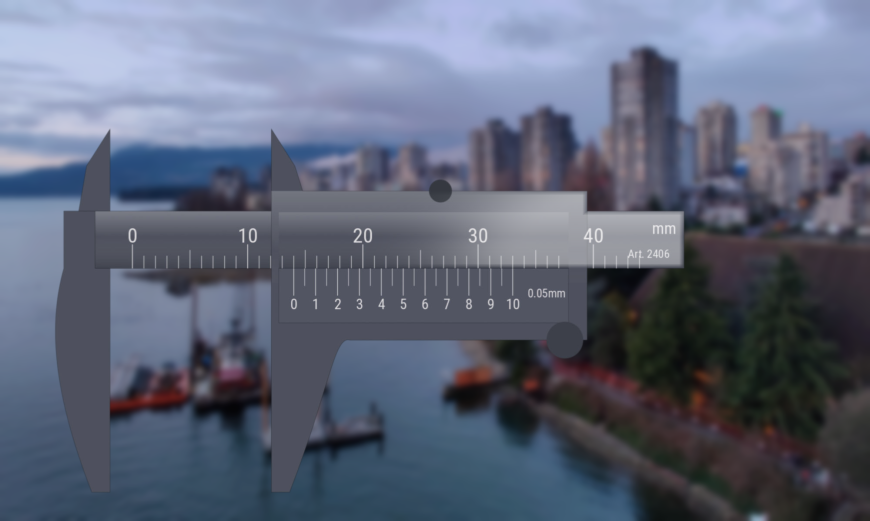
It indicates 14.0 mm
